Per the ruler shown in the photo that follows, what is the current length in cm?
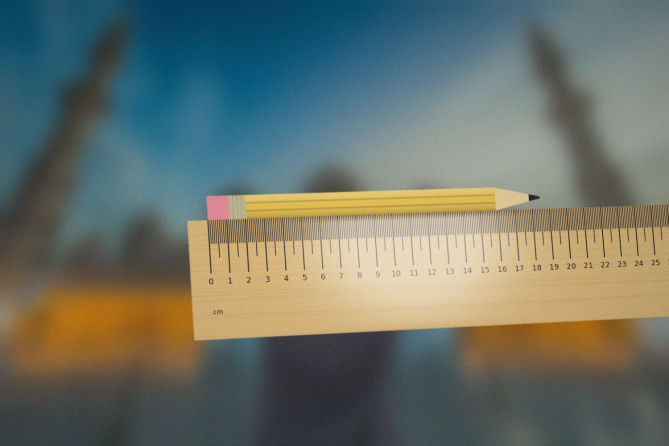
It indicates 18.5 cm
